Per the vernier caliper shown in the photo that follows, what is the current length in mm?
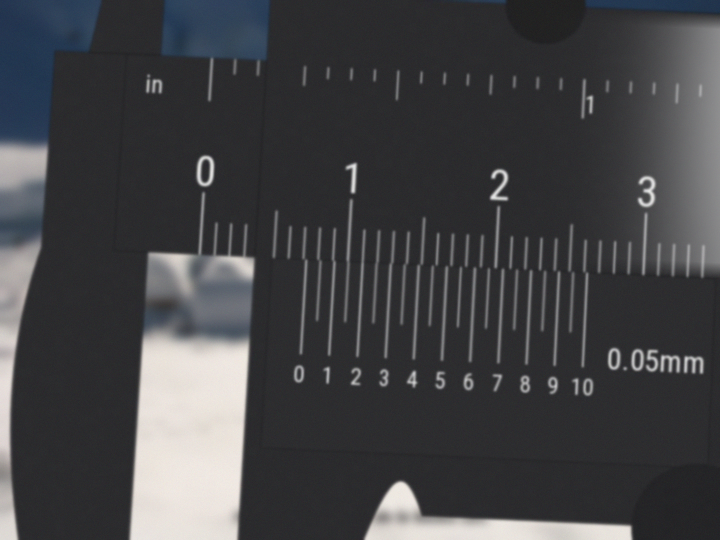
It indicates 7.2 mm
